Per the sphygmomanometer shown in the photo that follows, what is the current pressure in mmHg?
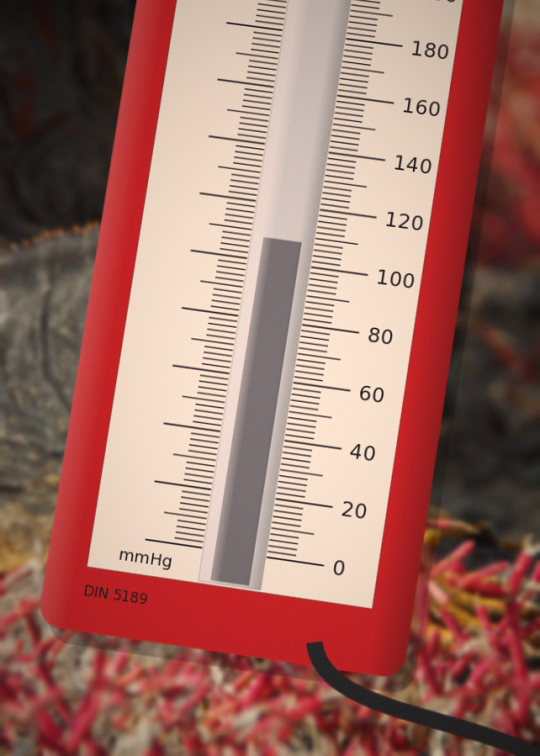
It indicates 108 mmHg
